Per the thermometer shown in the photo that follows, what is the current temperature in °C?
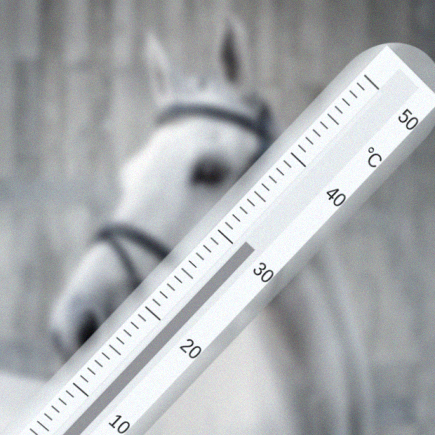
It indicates 31 °C
